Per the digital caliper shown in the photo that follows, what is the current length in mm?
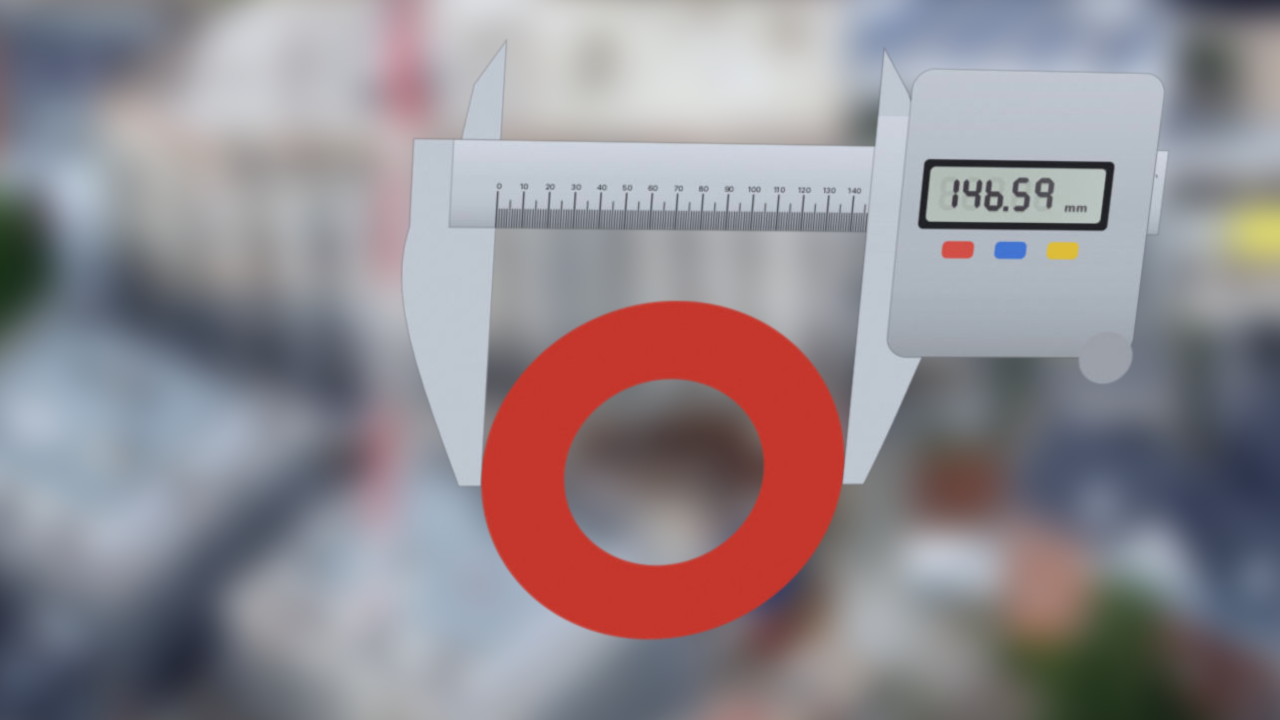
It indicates 146.59 mm
